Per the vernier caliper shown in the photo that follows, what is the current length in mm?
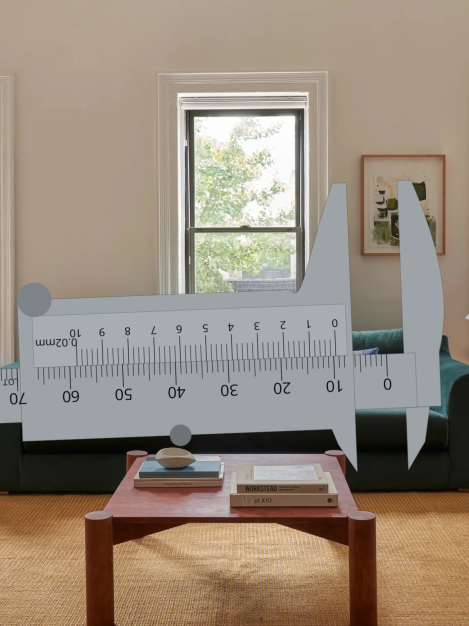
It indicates 9.6 mm
